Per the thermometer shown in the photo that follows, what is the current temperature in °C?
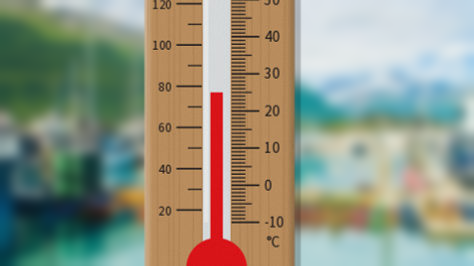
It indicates 25 °C
